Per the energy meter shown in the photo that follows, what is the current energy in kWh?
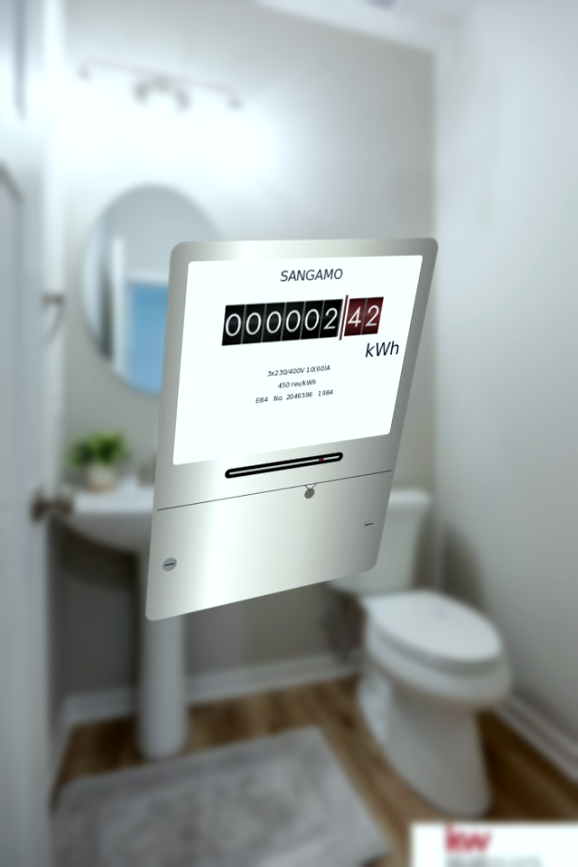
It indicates 2.42 kWh
